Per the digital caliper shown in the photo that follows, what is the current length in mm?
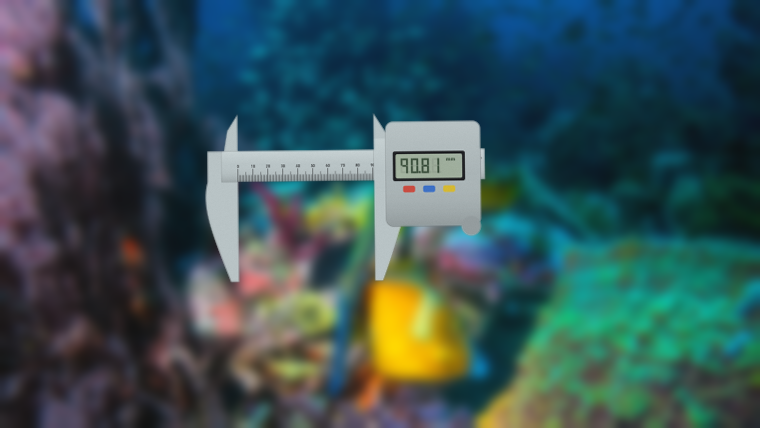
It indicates 90.81 mm
